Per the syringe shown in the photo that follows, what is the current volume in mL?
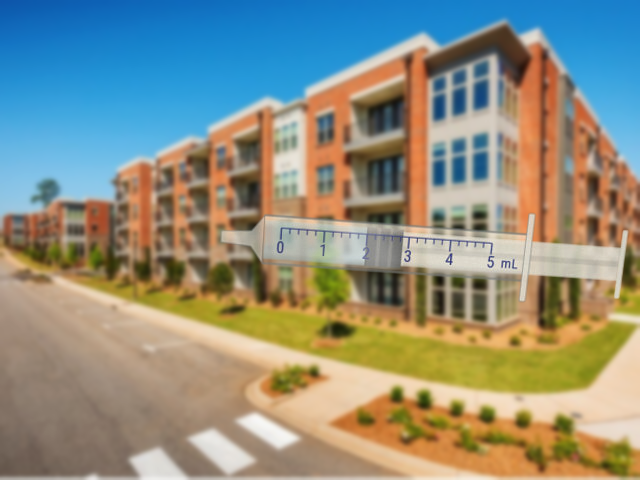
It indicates 2 mL
